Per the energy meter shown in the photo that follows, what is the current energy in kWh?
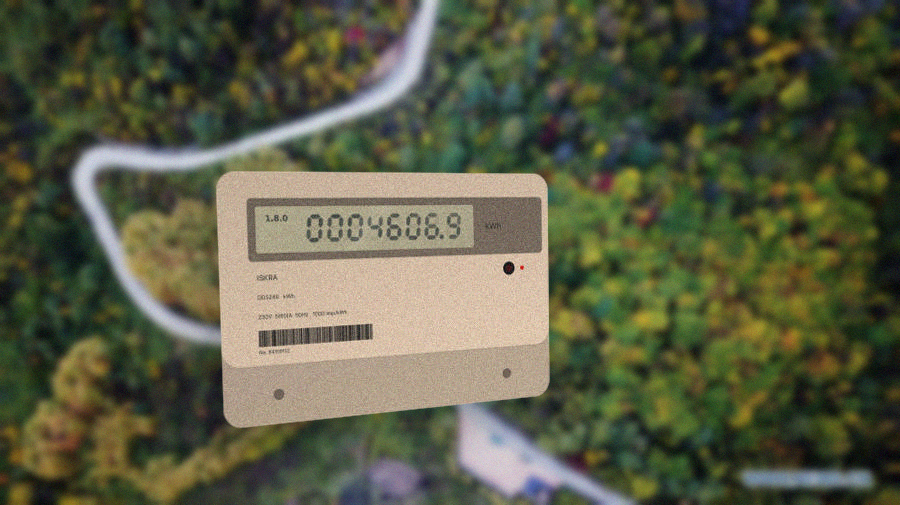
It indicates 4606.9 kWh
